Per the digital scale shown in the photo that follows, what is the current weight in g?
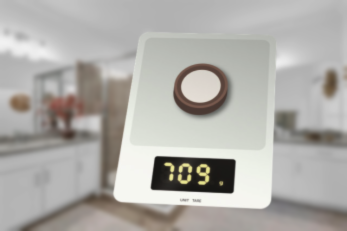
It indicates 709 g
